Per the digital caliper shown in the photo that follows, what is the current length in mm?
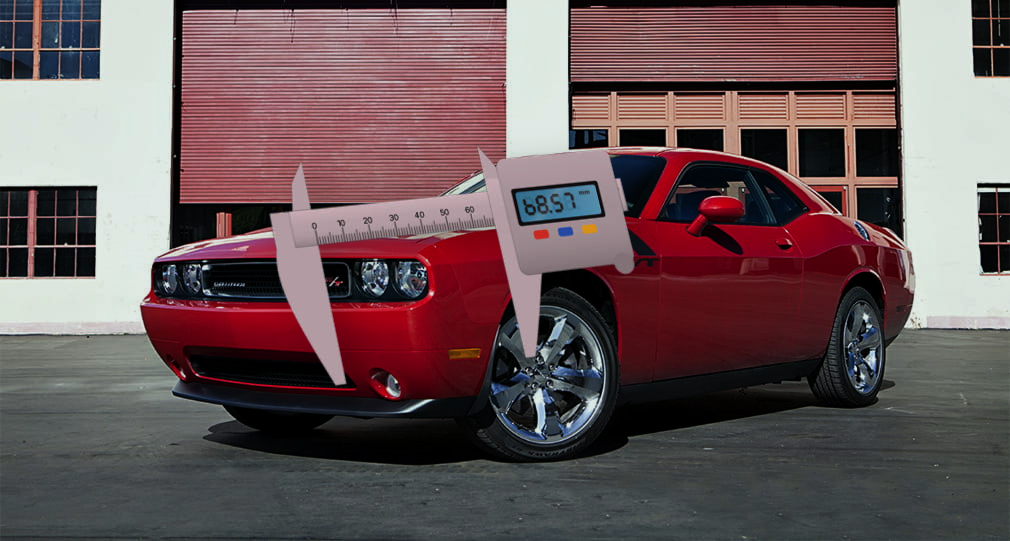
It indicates 68.57 mm
